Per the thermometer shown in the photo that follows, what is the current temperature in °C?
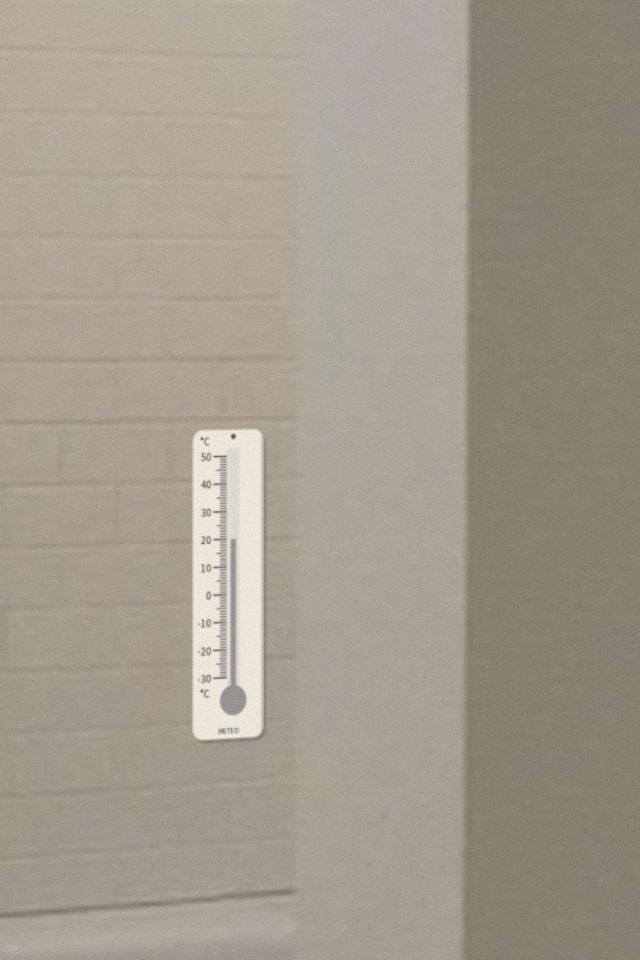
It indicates 20 °C
